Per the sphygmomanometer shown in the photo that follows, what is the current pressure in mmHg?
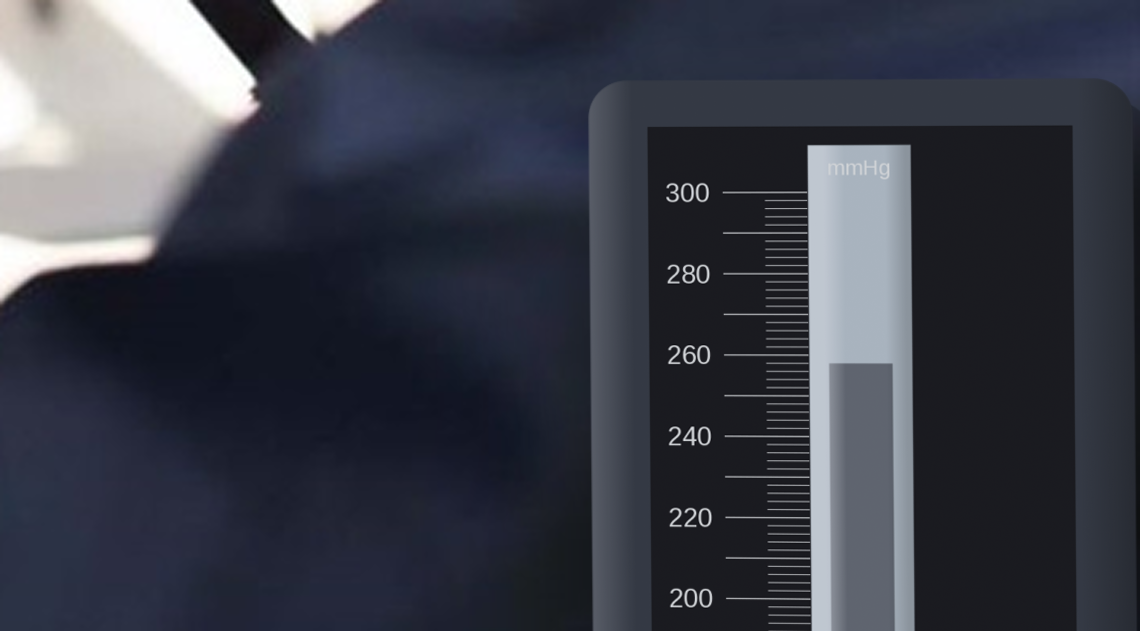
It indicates 258 mmHg
